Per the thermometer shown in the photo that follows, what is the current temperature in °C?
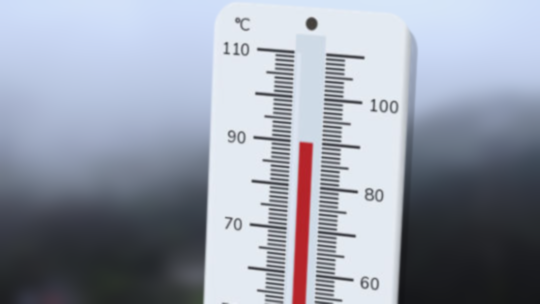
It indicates 90 °C
